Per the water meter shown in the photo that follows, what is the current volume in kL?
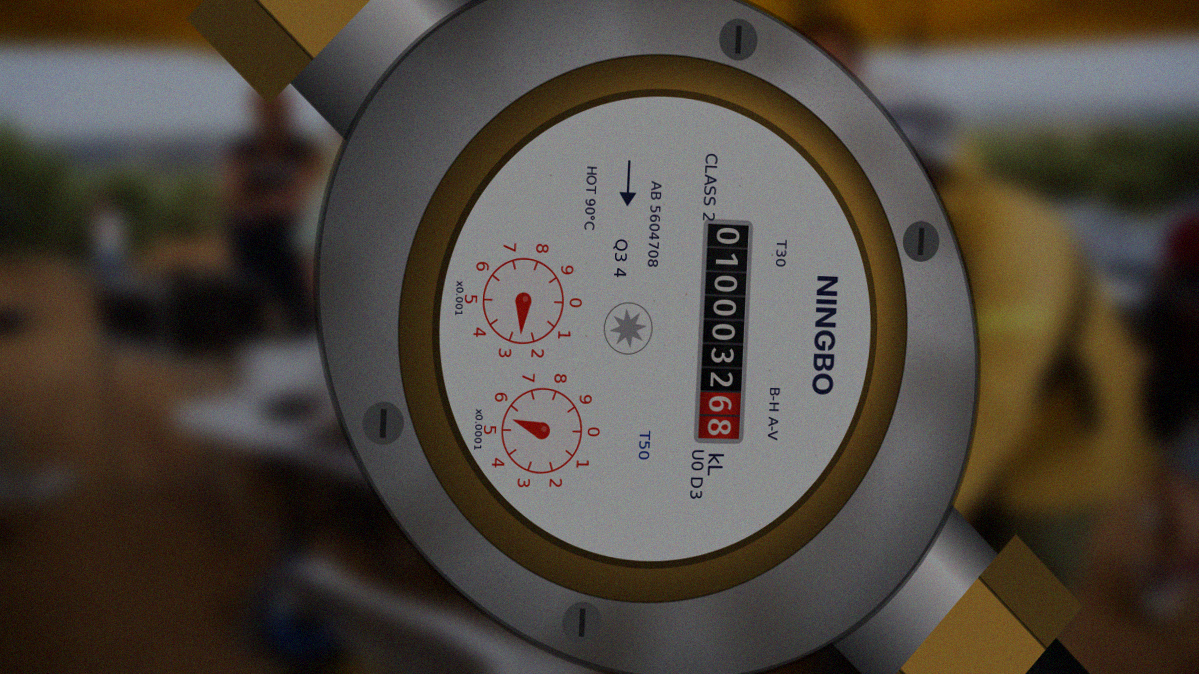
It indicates 100032.6825 kL
